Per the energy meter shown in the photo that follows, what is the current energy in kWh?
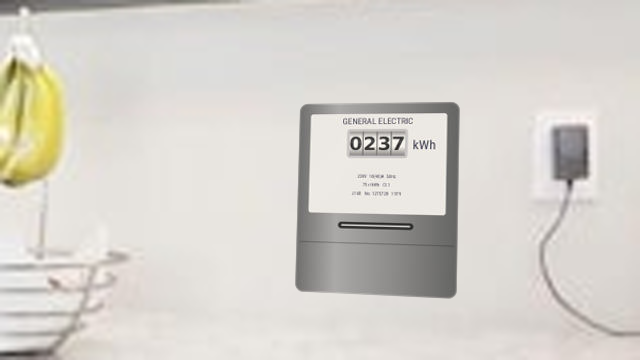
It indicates 237 kWh
